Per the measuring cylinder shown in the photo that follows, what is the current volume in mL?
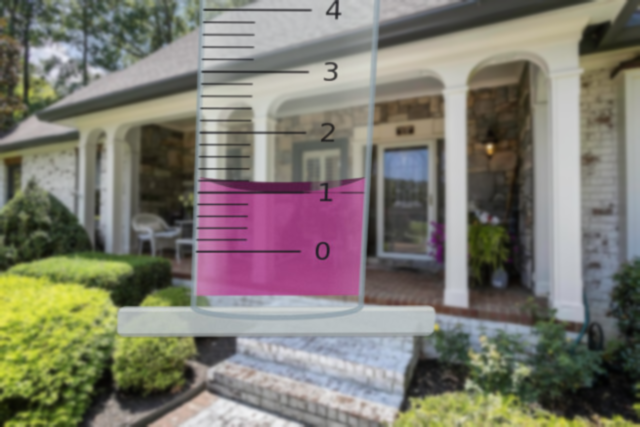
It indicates 1 mL
